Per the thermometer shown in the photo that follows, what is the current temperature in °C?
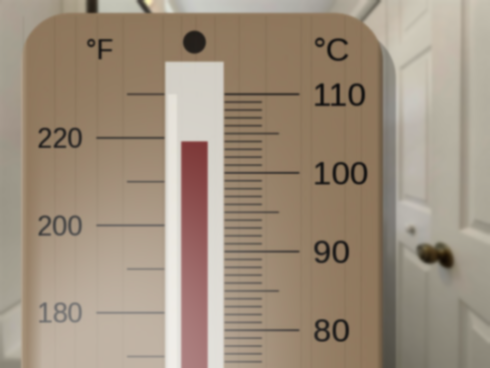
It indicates 104 °C
